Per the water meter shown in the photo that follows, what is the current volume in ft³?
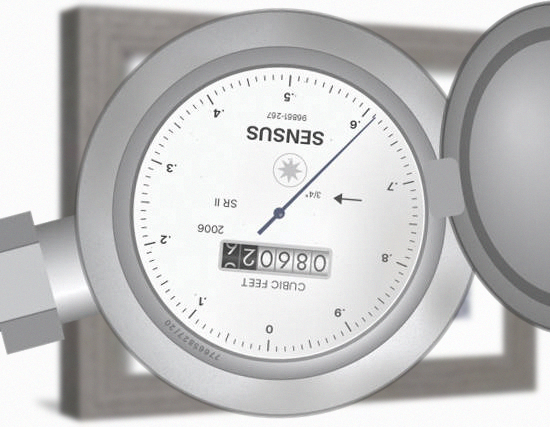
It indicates 86025.61 ft³
